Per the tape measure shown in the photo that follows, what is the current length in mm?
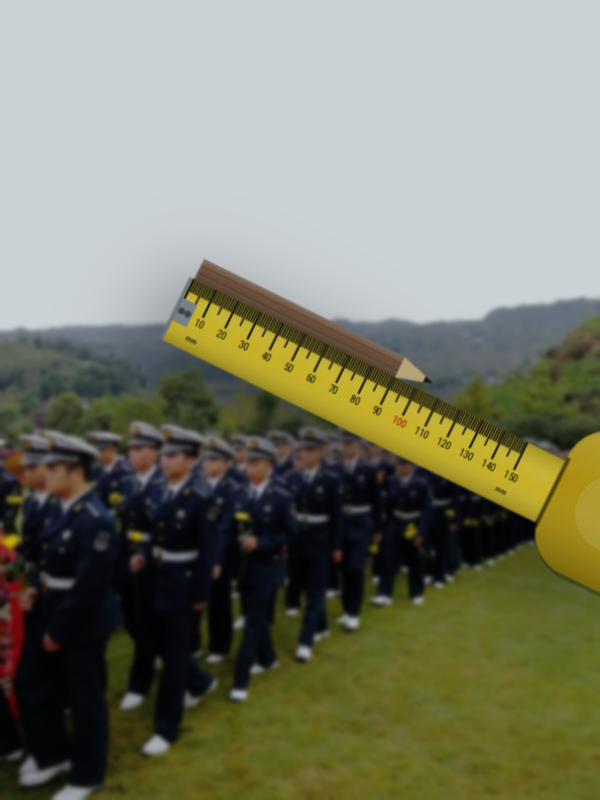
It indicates 105 mm
